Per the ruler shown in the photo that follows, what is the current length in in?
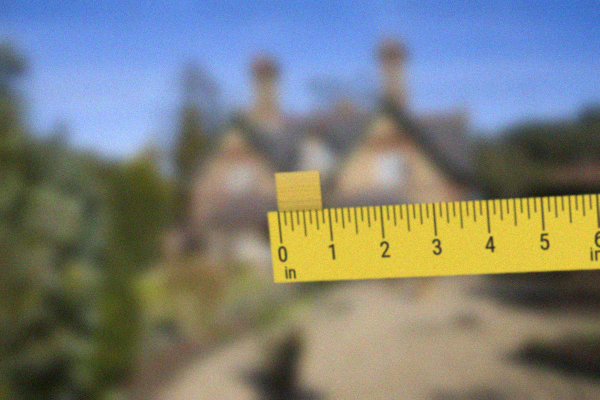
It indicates 0.875 in
